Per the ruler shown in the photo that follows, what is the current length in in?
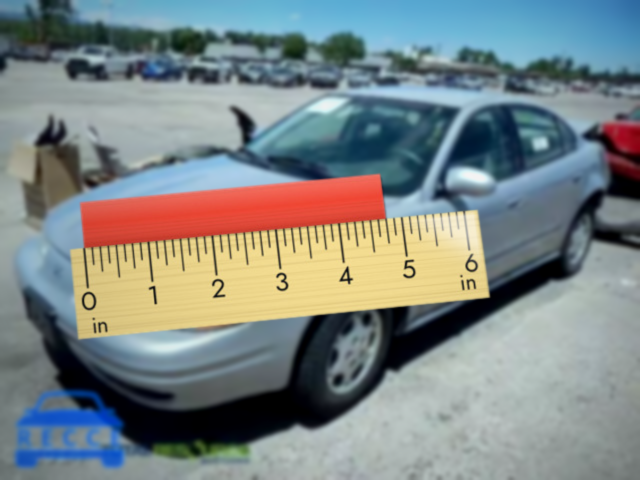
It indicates 4.75 in
